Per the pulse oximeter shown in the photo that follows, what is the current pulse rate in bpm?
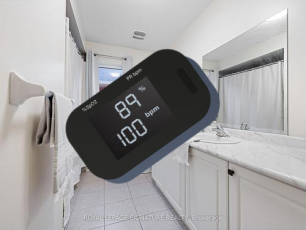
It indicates 100 bpm
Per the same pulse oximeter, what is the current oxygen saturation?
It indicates 89 %
